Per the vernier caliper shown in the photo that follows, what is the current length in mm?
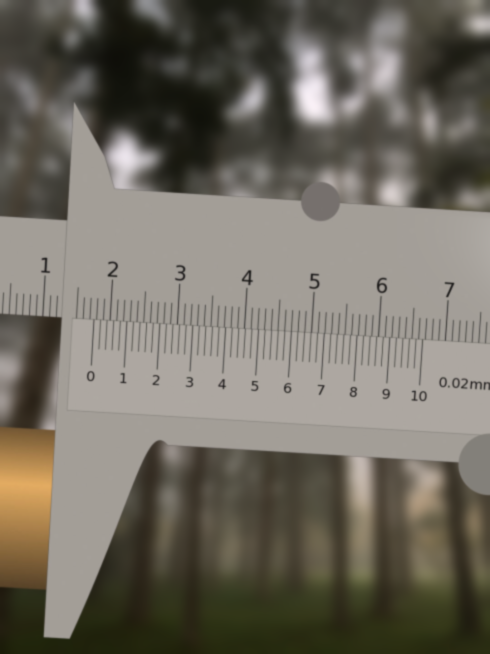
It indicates 17.6 mm
